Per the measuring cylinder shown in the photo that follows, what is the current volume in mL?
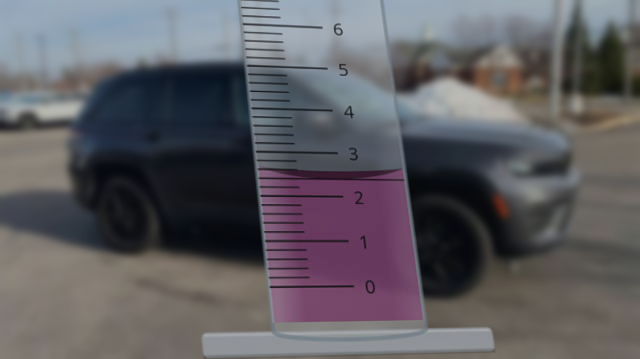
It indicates 2.4 mL
